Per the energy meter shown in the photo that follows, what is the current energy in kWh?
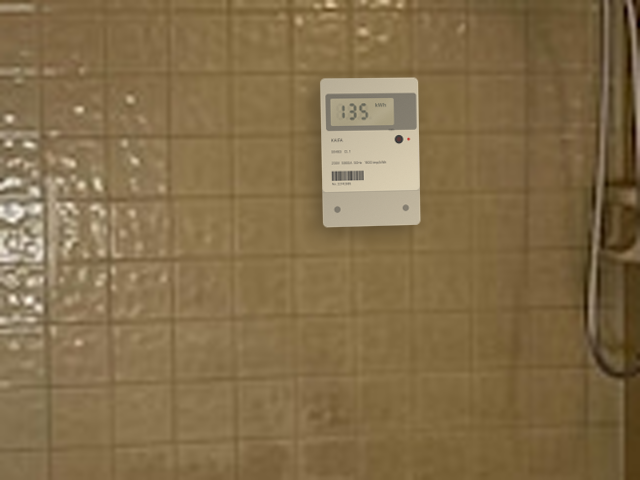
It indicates 135 kWh
